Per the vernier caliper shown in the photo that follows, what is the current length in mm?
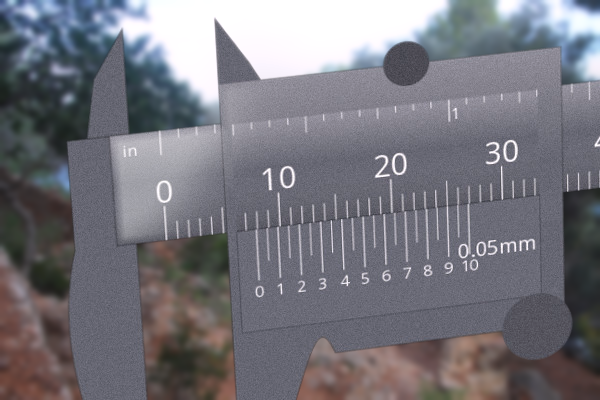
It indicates 7.9 mm
